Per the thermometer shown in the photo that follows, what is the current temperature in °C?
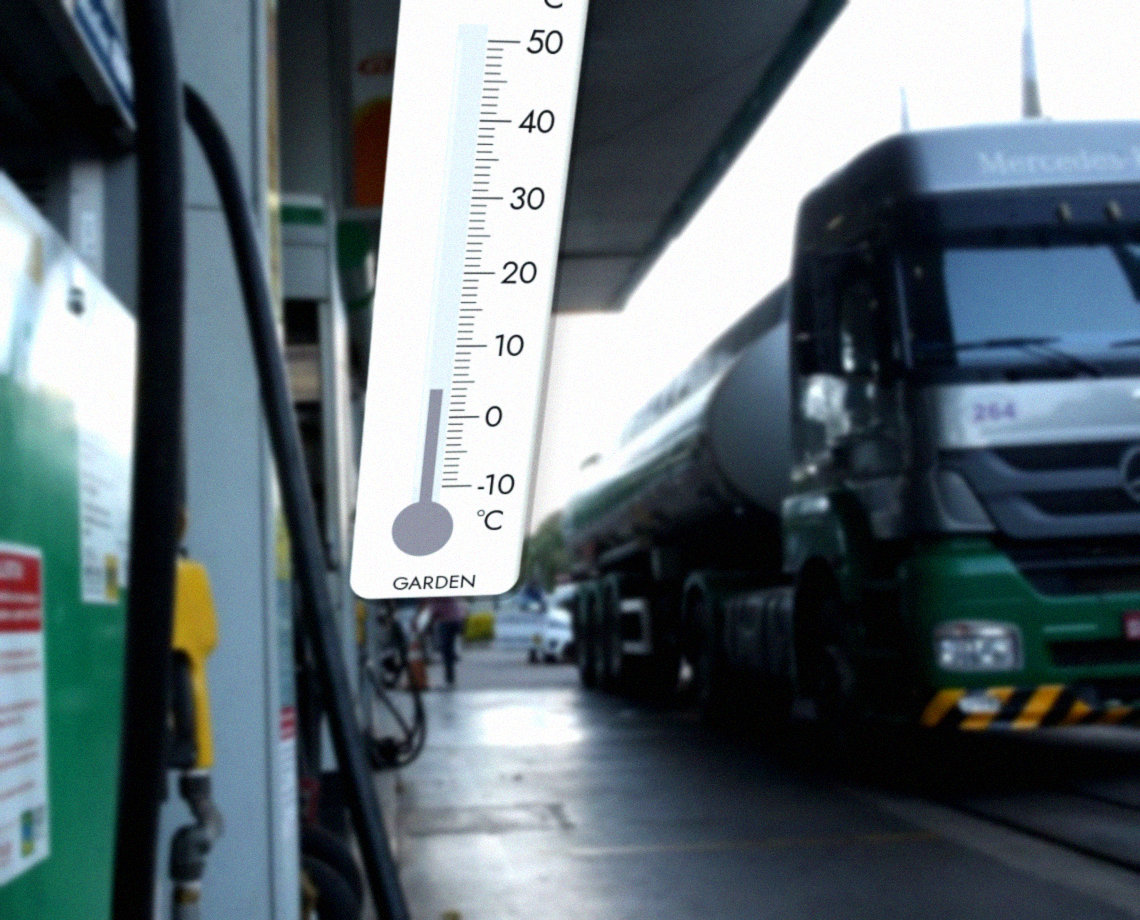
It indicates 4 °C
